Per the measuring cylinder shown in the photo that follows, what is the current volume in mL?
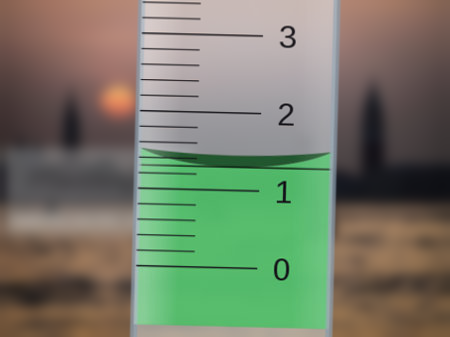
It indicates 1.3 mL
